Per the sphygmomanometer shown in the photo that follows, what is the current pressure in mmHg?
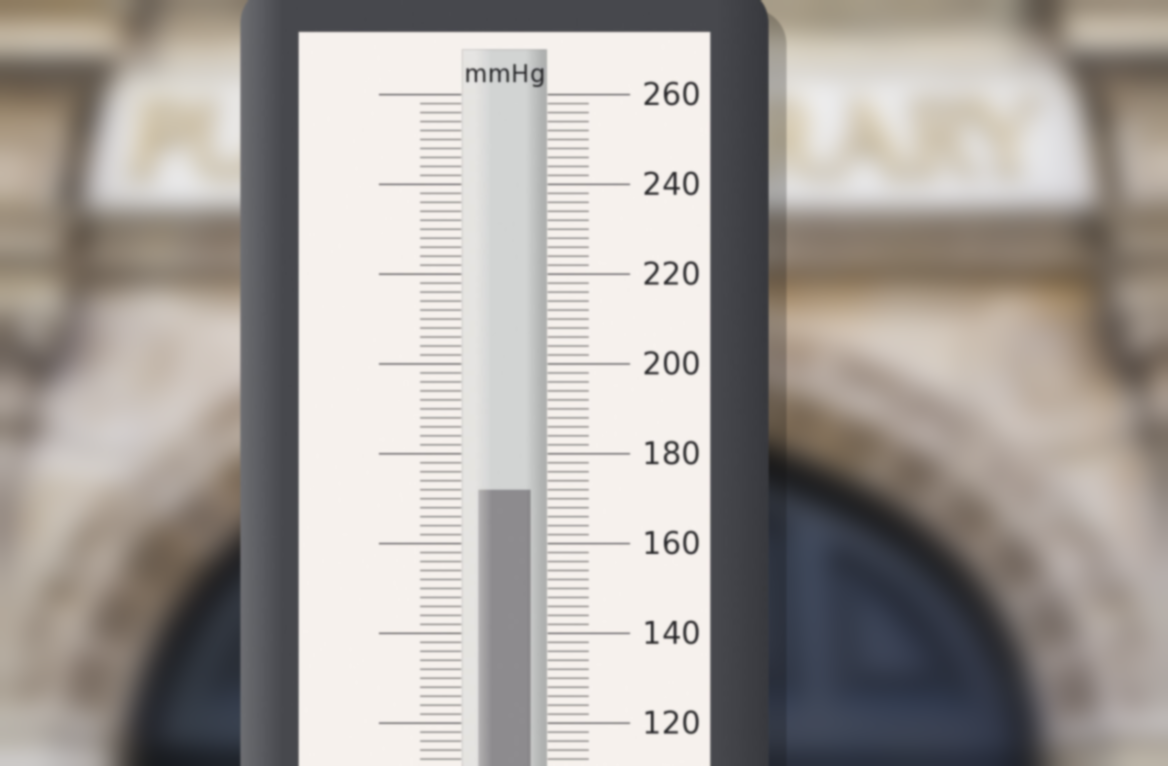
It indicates 172 mmHg
